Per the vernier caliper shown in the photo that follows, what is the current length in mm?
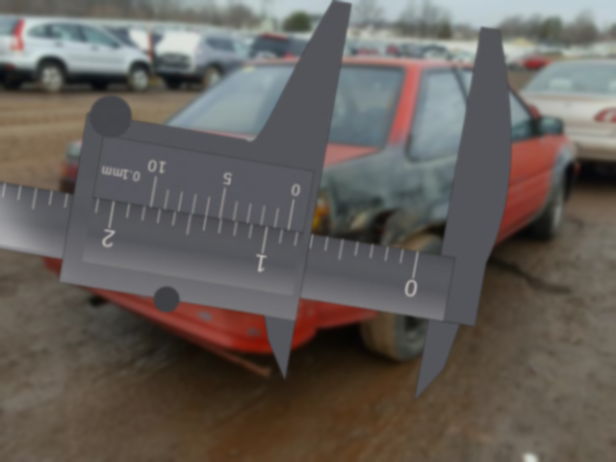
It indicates 8.6 mm
